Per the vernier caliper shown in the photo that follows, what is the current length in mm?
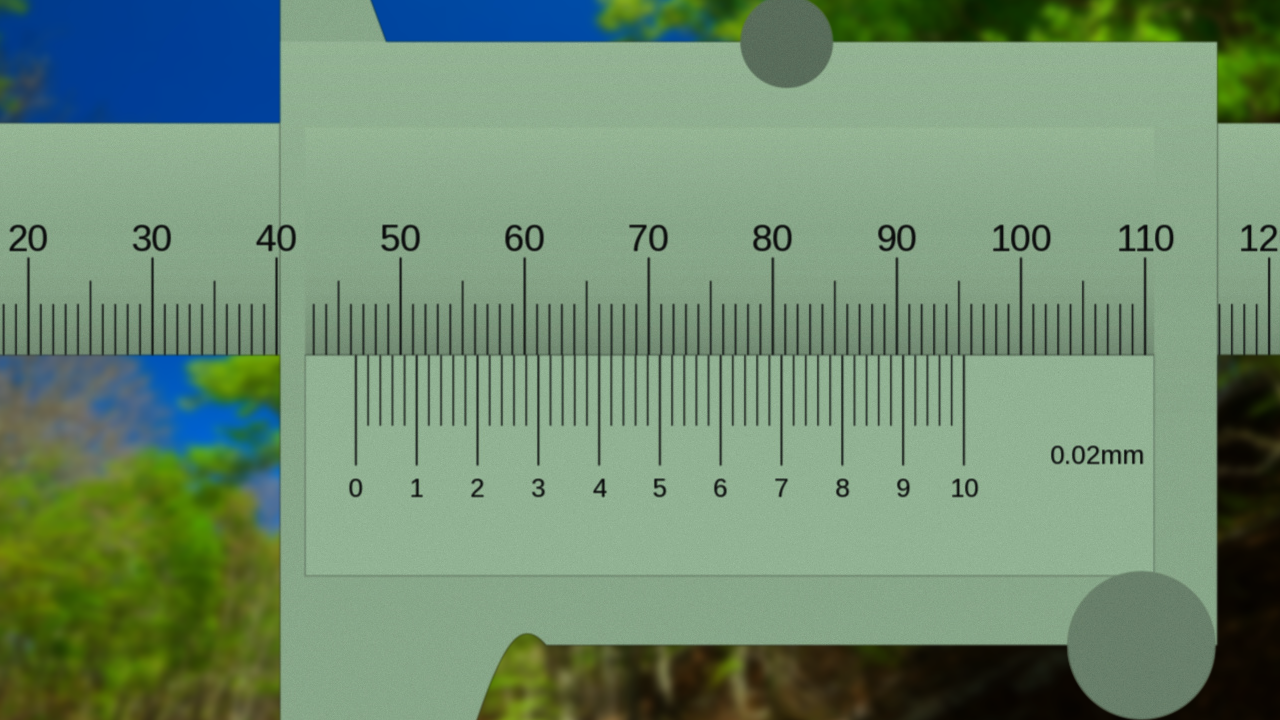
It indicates 46.4 mm
